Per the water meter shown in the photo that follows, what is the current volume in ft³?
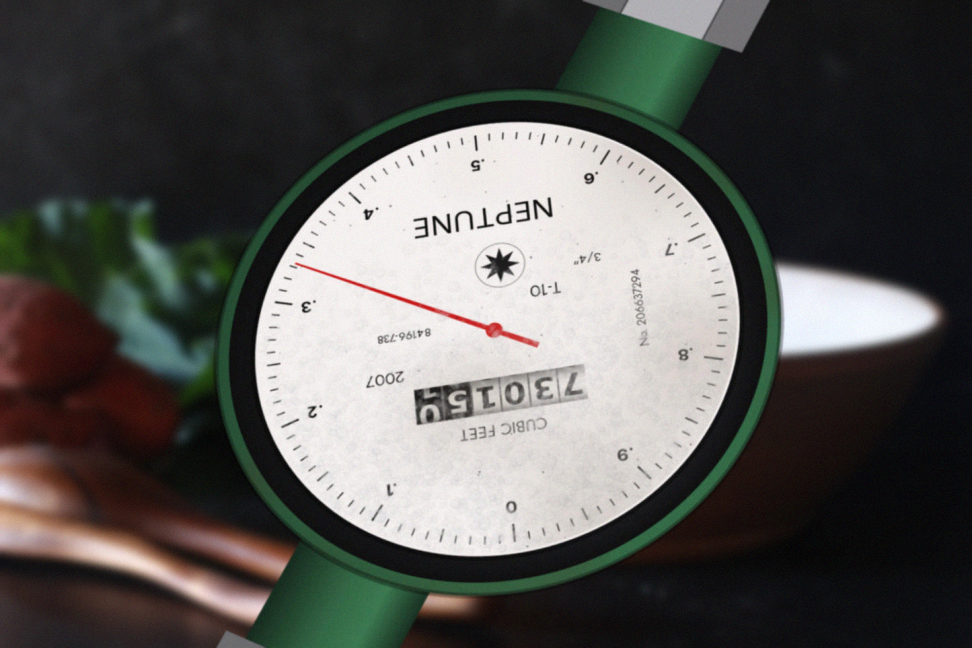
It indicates 730150.33 ft³
